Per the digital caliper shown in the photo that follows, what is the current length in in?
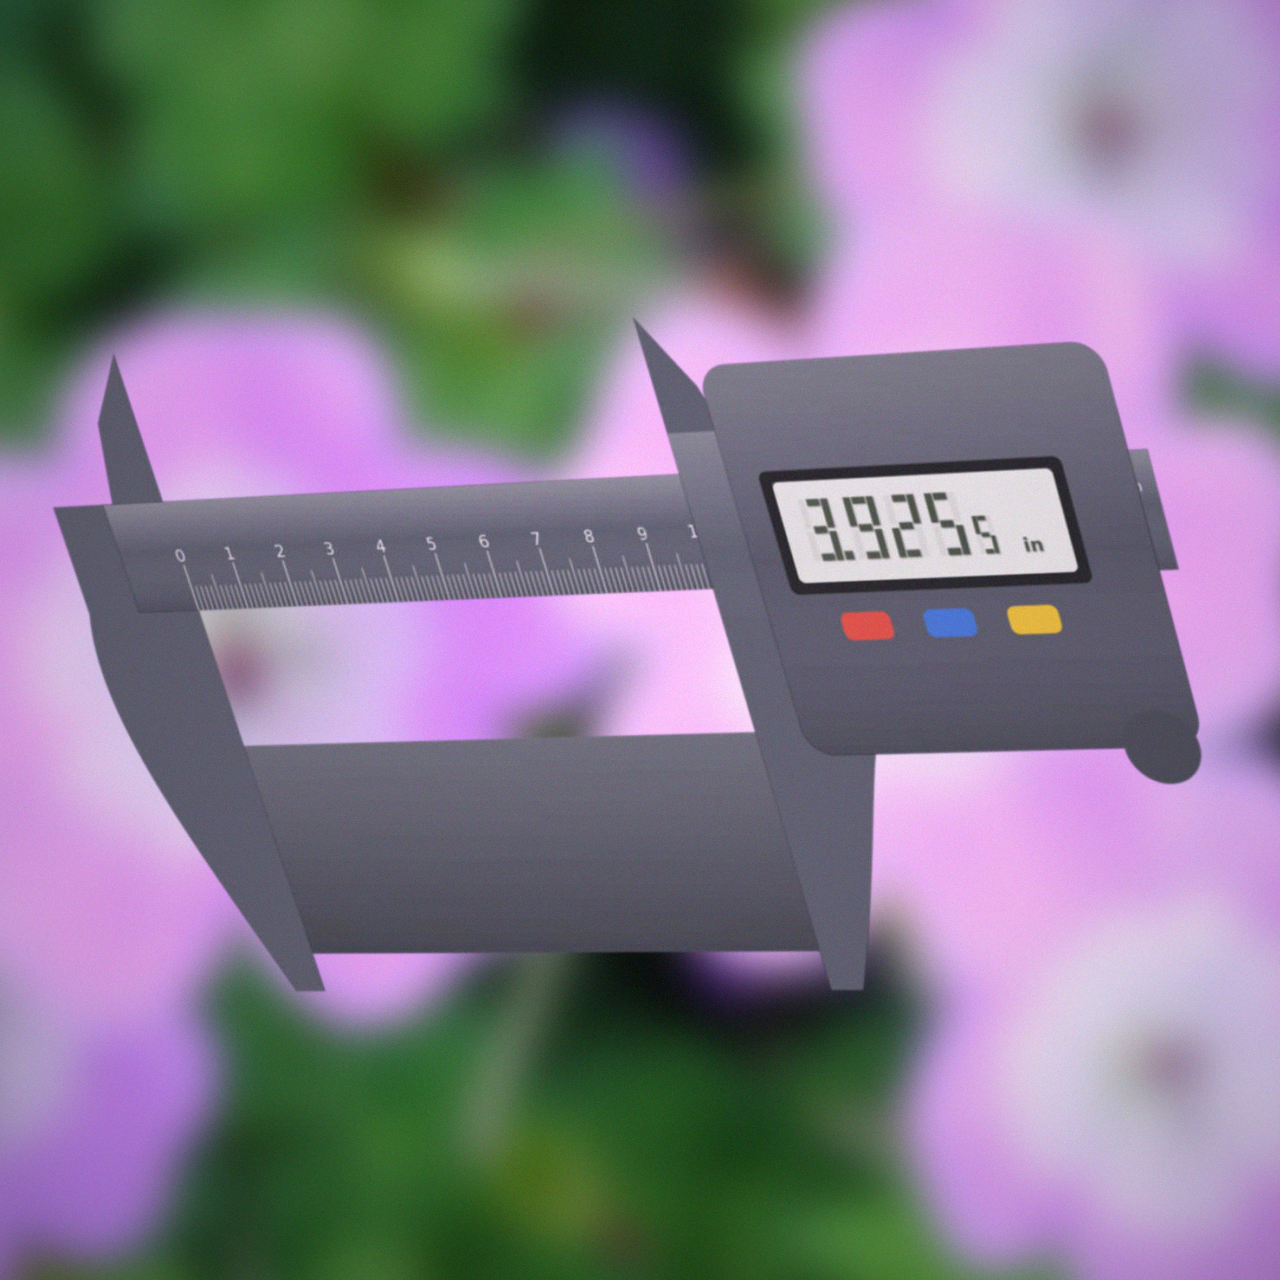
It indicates 3.9255 in
